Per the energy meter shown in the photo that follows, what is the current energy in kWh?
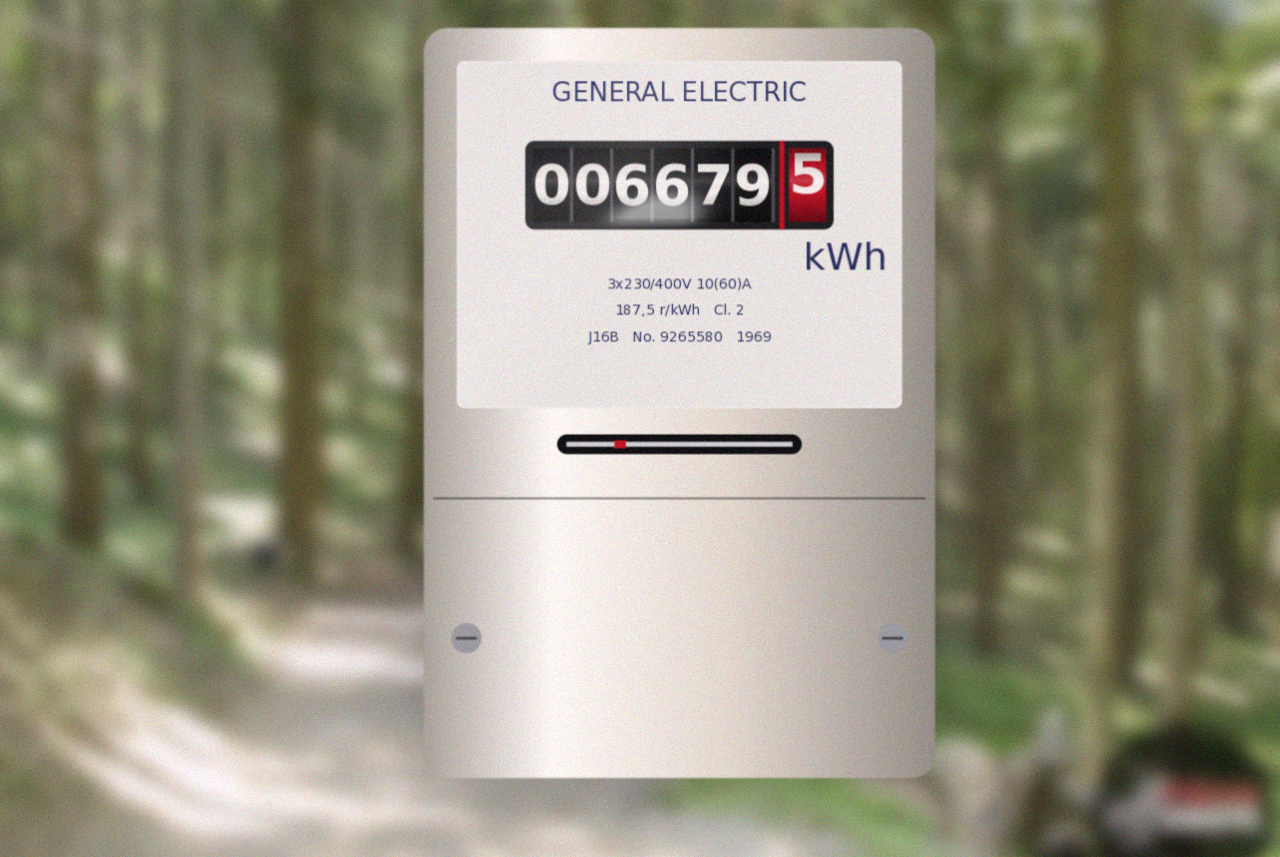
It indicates 6679.5 kWh
